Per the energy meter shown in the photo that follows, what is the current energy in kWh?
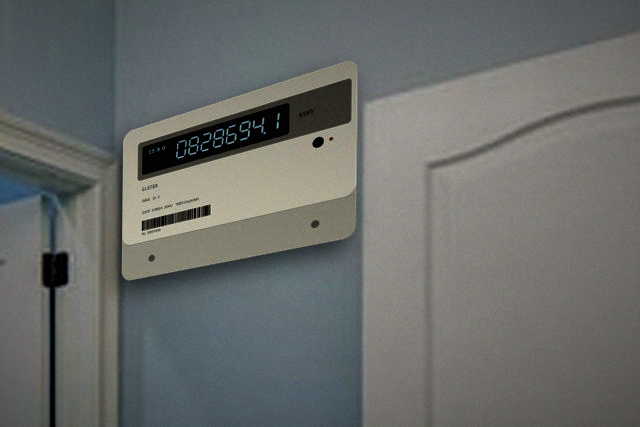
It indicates 828694.1 kWh
